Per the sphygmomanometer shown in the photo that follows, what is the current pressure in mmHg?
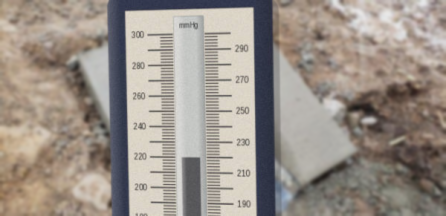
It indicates 220 mmHg
